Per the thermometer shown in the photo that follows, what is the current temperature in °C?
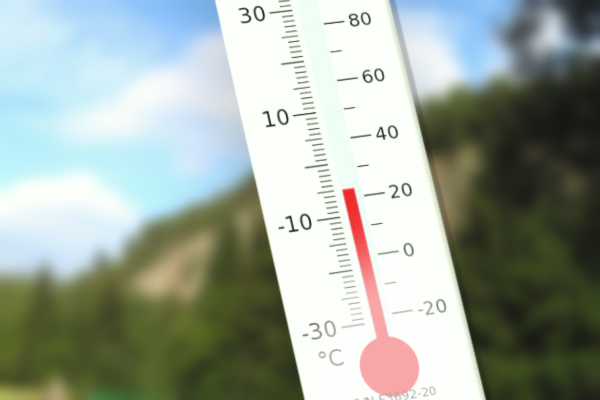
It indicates -5 °C
